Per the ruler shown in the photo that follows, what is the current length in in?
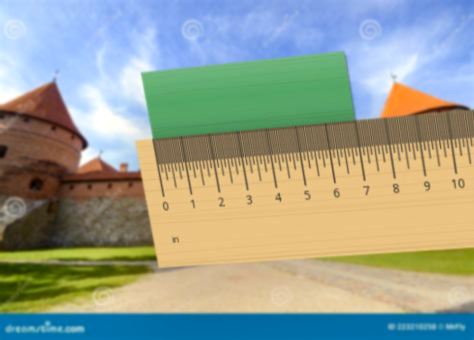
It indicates 7 in
